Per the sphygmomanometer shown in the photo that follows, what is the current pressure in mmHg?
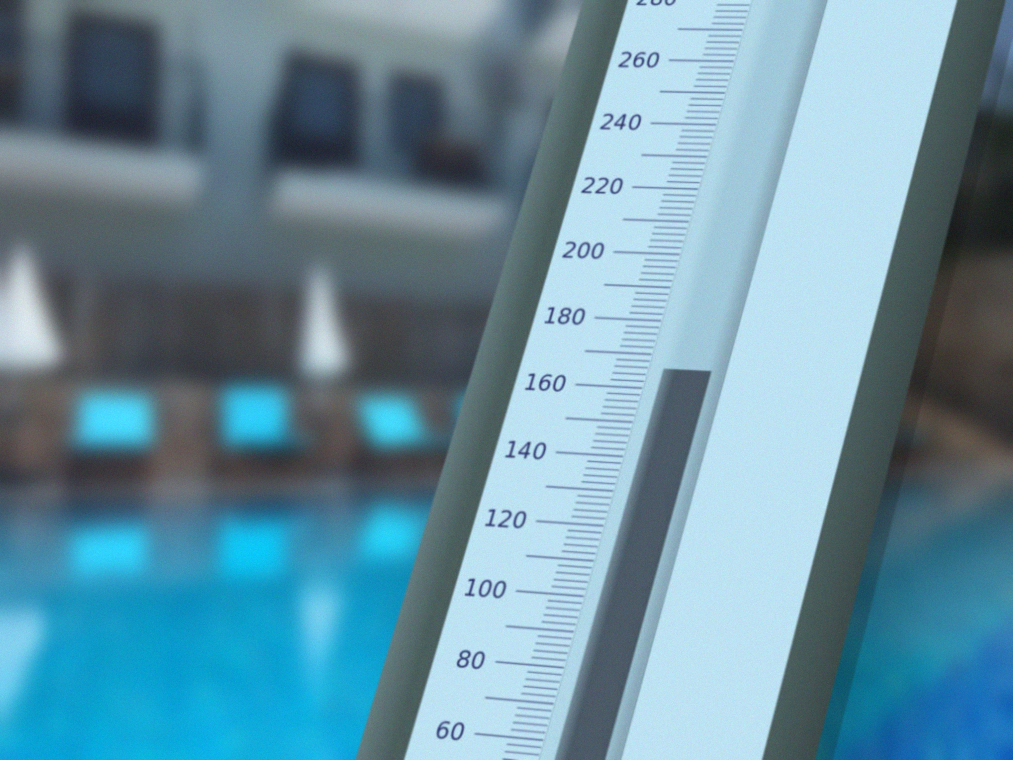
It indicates 166 mmHg
